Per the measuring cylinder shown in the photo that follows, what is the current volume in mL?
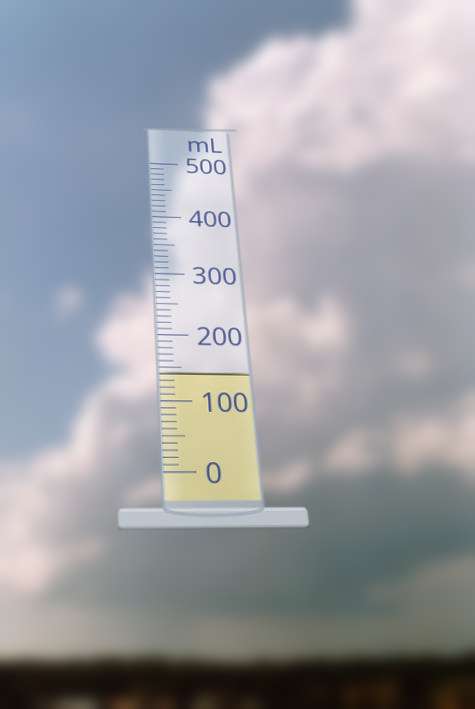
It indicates 140 mL
